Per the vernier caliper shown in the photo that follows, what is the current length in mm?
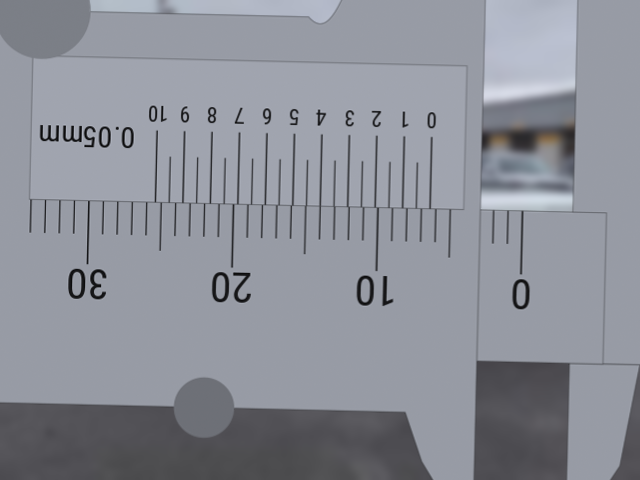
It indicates 6.4 mm
